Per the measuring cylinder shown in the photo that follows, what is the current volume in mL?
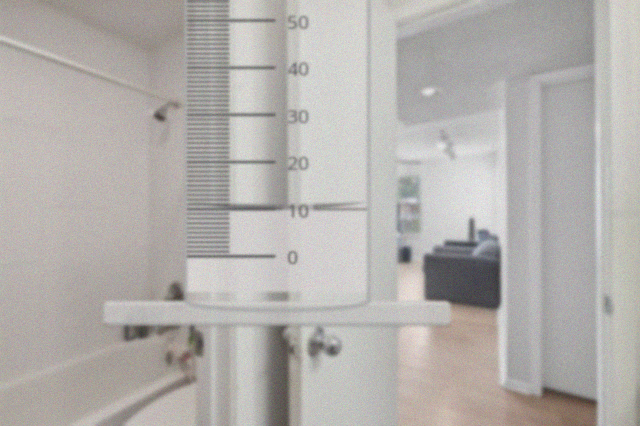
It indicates 10 mL
